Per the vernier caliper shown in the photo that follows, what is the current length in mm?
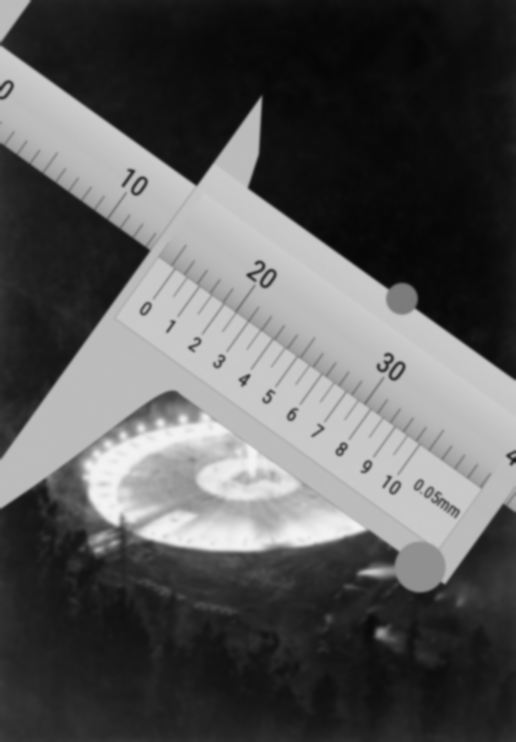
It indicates 15.3 mm
